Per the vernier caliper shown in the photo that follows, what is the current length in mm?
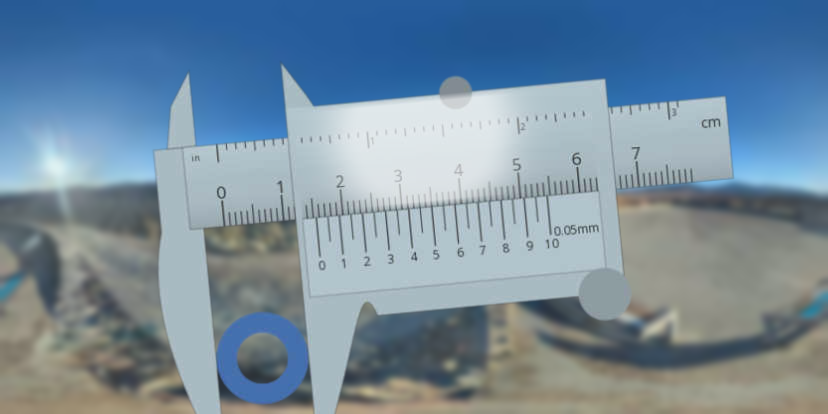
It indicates 15.5 mm
